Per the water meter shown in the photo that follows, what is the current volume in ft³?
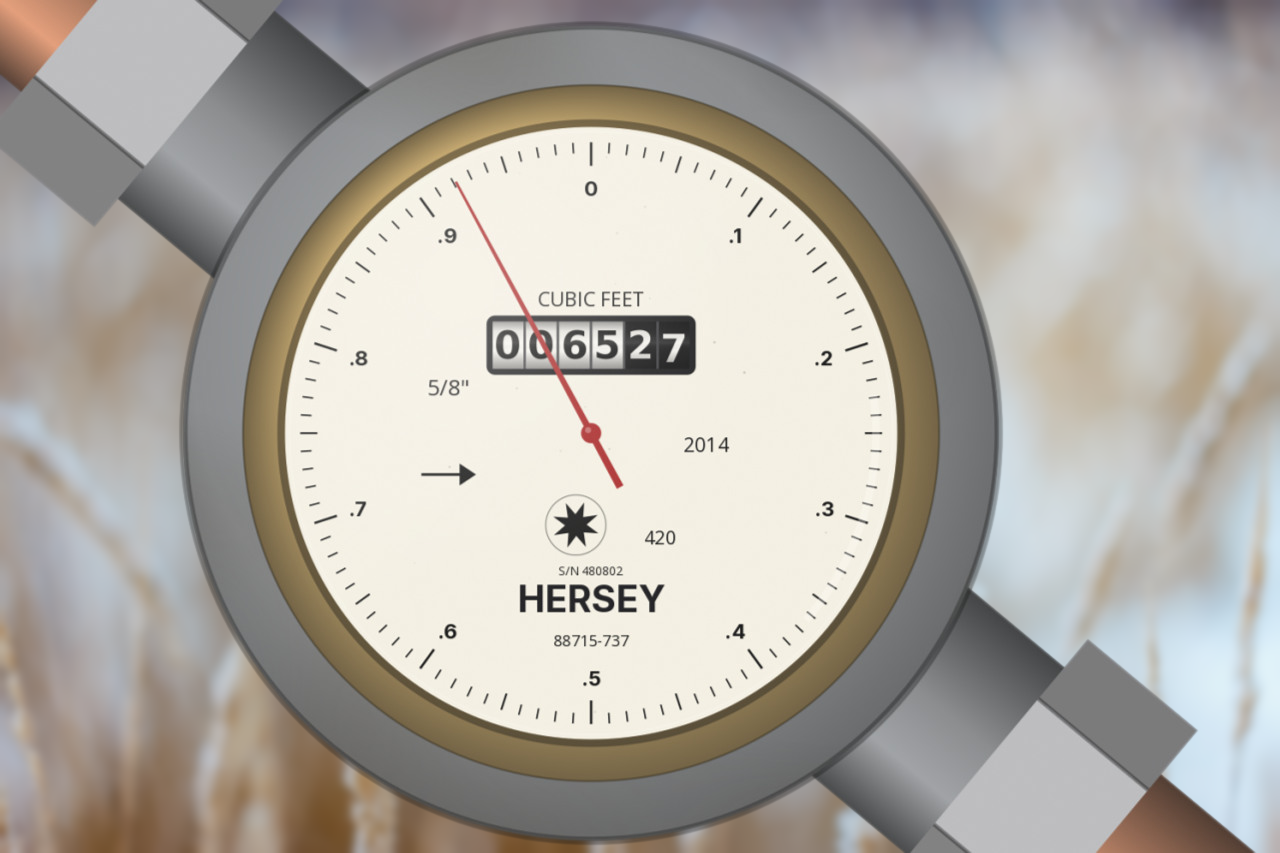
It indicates 6526.92 ft³
